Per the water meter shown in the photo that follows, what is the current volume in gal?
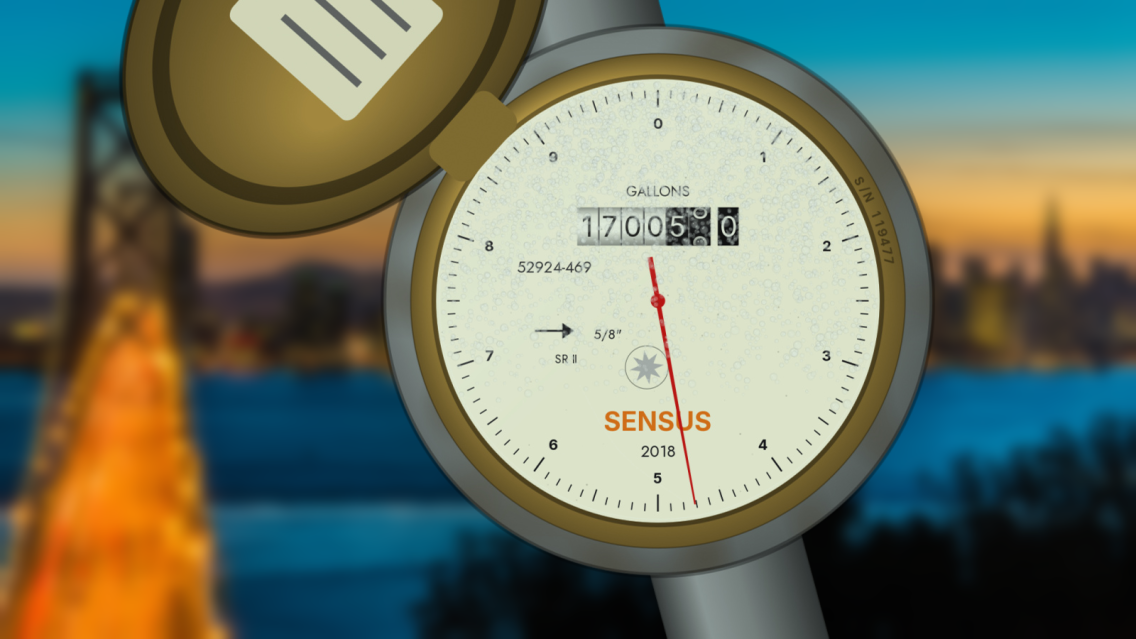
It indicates 1700584.7 gal
